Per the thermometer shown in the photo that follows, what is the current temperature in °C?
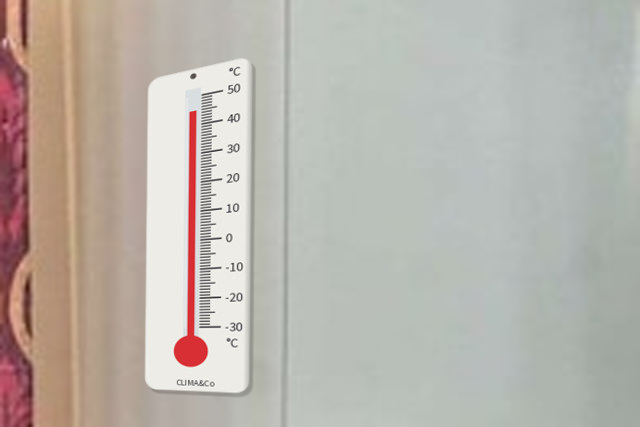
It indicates 45 °C
